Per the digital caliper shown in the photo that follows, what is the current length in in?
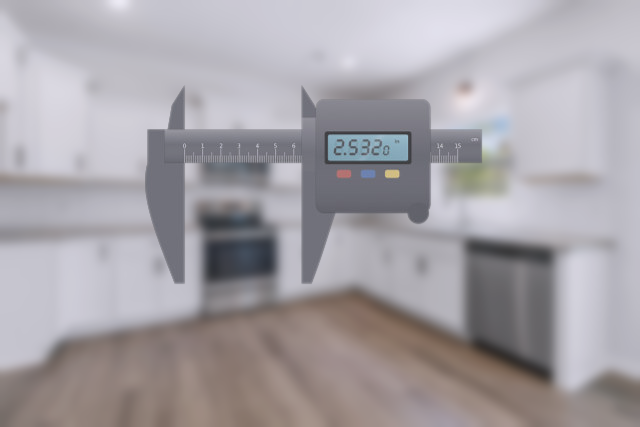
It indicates 2.5320 in
